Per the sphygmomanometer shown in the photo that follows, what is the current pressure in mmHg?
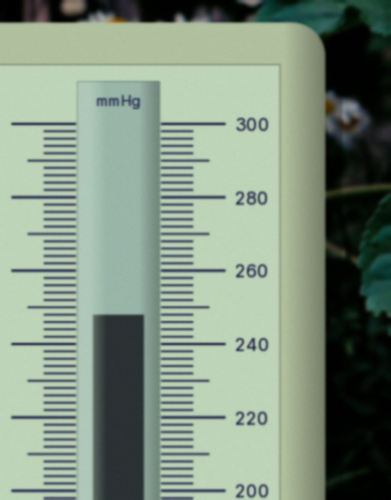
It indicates 248 mmHg
